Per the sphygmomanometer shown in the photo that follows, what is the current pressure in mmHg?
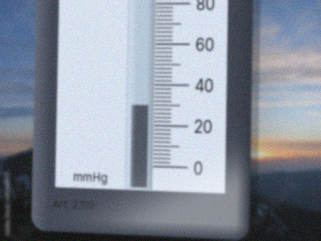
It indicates 30 mmHg
